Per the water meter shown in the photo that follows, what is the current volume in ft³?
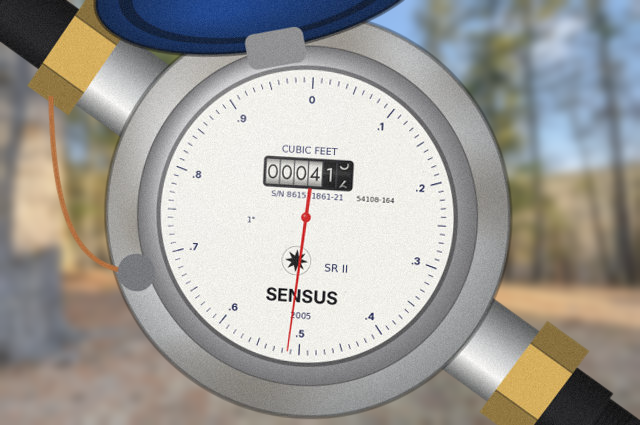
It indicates 415.51 ft³
